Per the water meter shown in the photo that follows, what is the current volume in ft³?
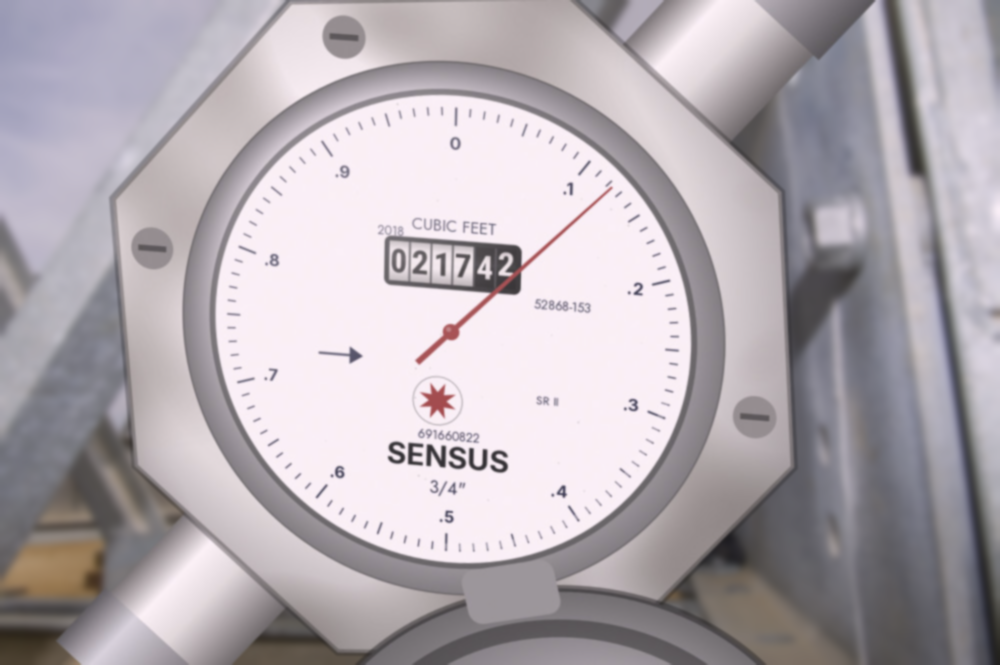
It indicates 21742.12 ft³
